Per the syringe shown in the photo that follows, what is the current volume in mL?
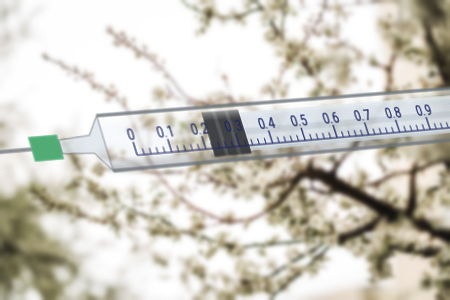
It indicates 0.22 mL
